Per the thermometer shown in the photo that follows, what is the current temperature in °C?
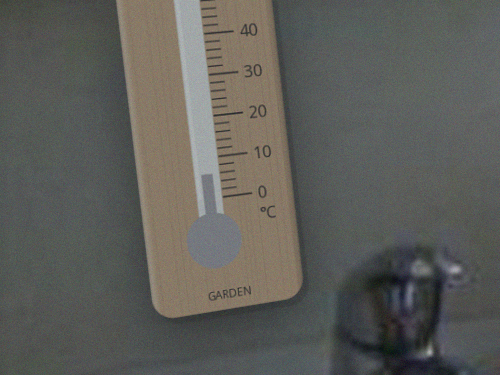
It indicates 6 °C
